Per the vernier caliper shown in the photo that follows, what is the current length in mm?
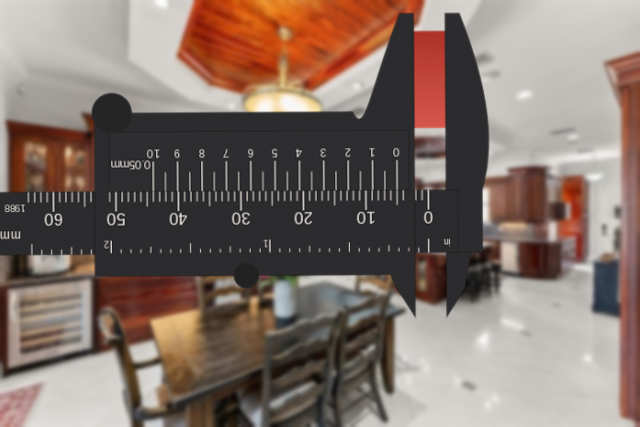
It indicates 5.0 mm
